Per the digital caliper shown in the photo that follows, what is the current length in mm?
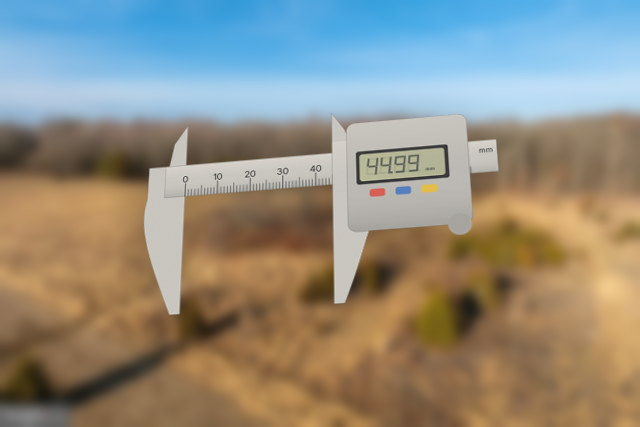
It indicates 44.99 mm
